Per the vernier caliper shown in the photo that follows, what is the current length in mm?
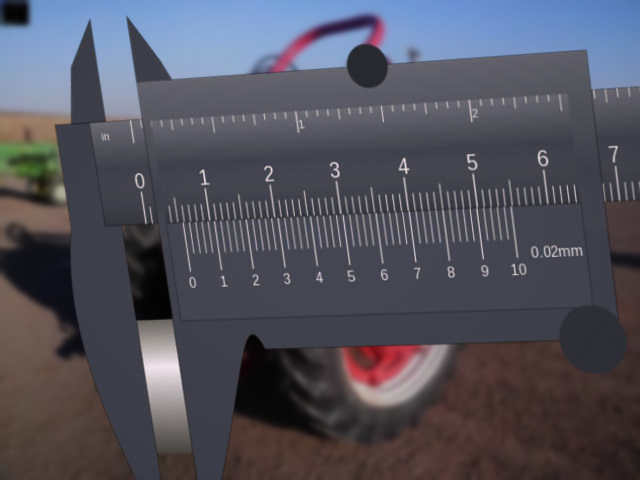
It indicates 5.8 mm
